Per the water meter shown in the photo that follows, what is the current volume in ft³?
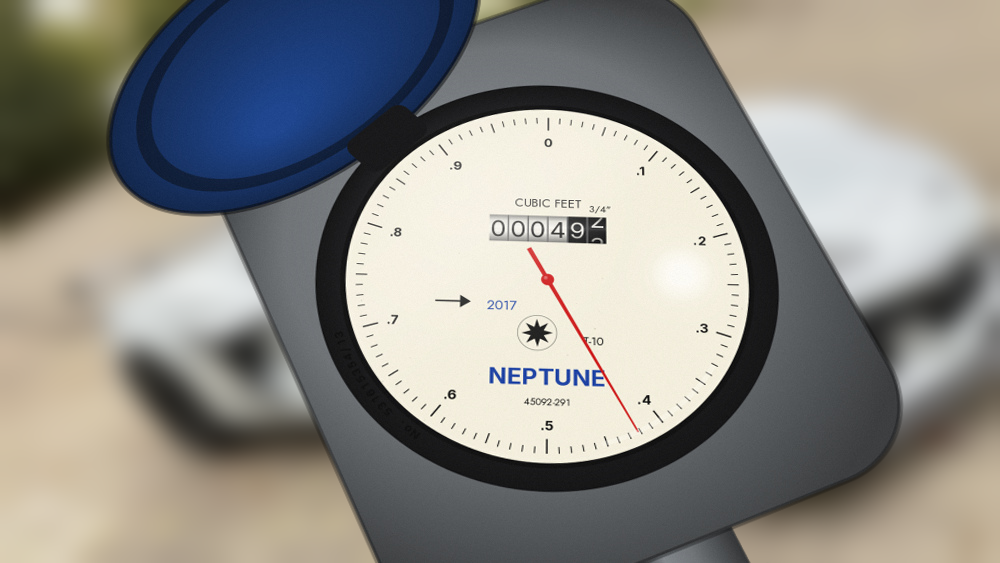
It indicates 492.42 ft³
